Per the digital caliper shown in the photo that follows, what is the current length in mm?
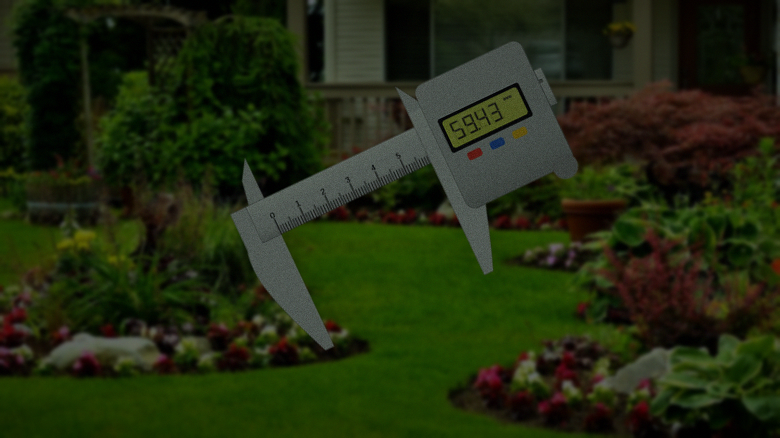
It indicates 59.43 mm
